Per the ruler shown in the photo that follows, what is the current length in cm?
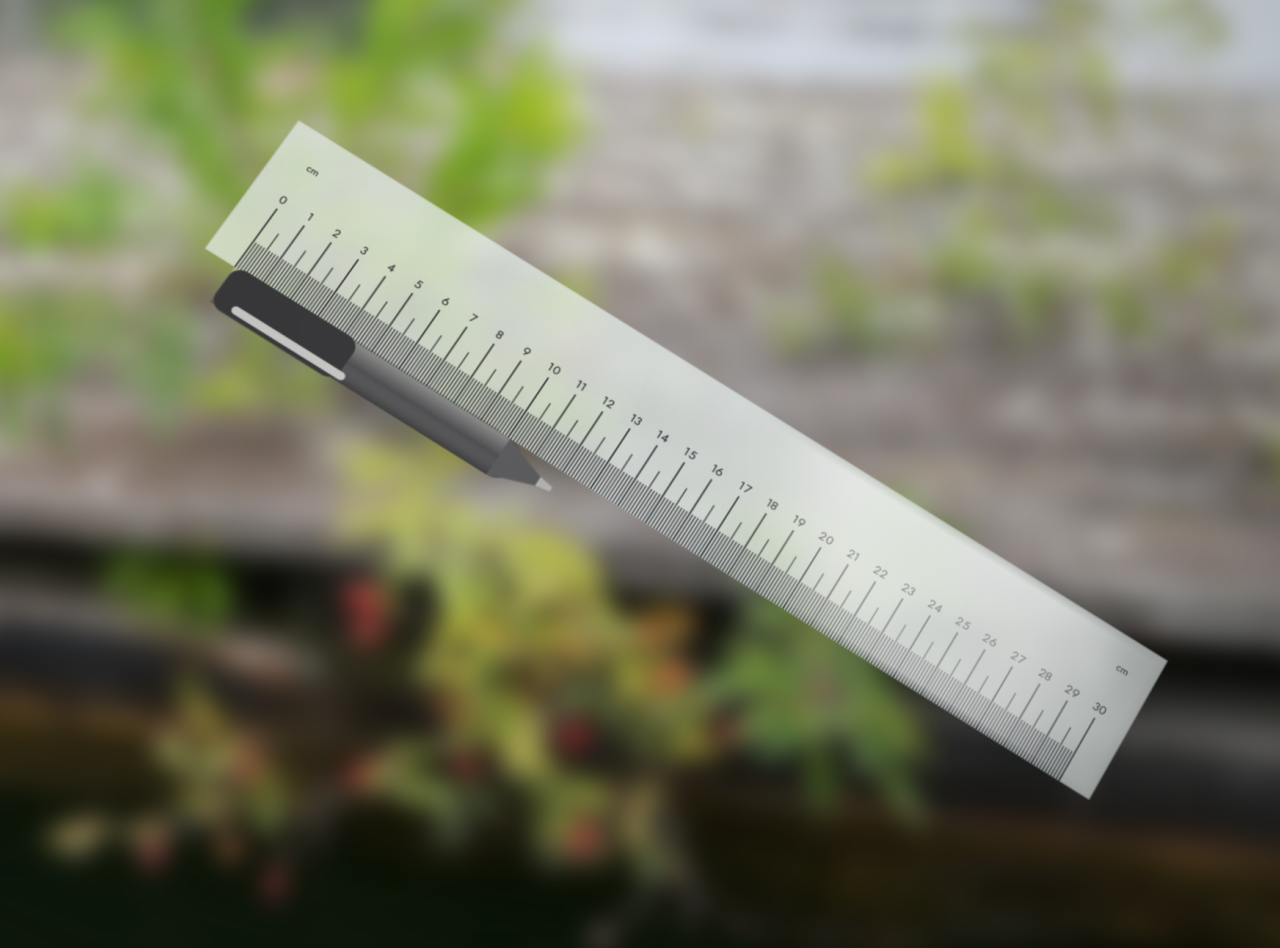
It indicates 12 cm
